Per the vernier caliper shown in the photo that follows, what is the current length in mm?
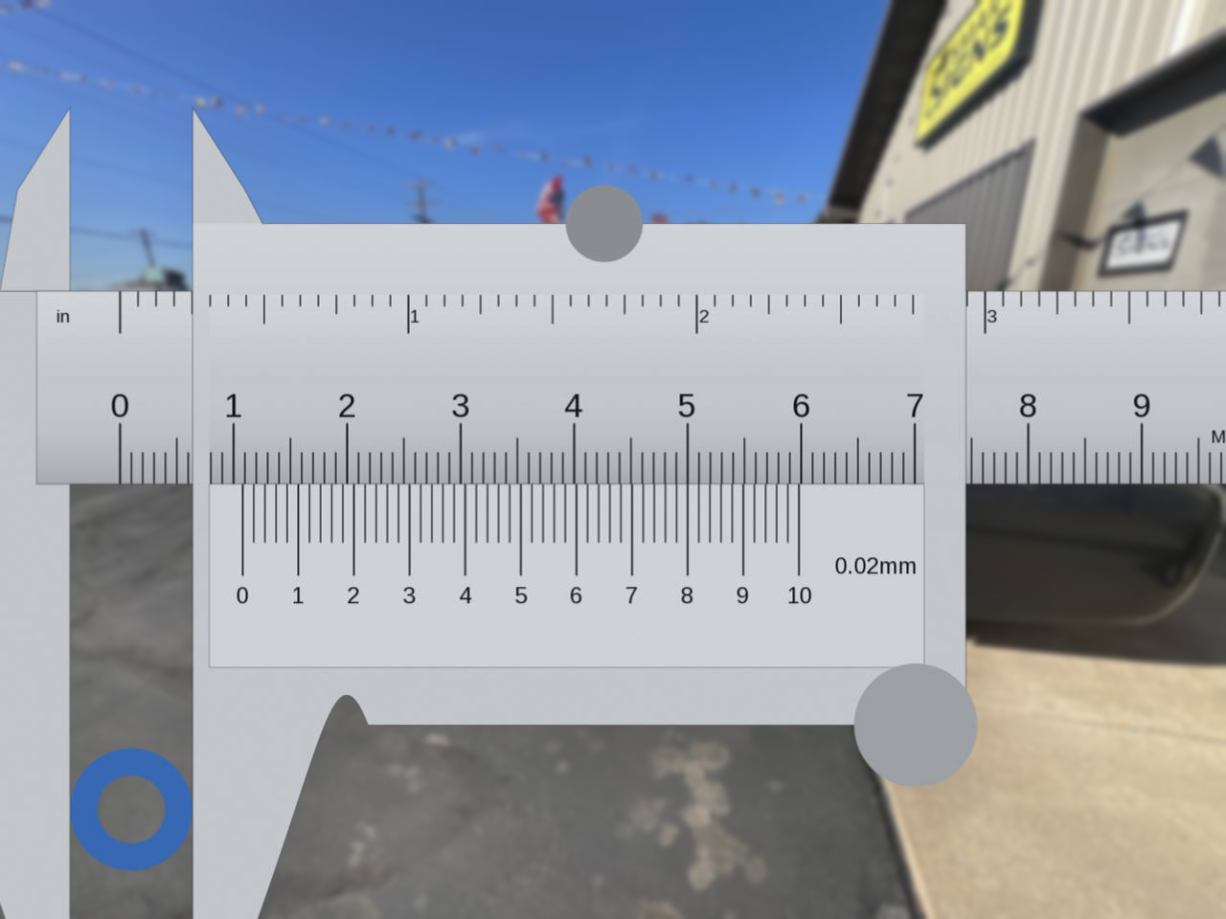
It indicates 10.8 mm
